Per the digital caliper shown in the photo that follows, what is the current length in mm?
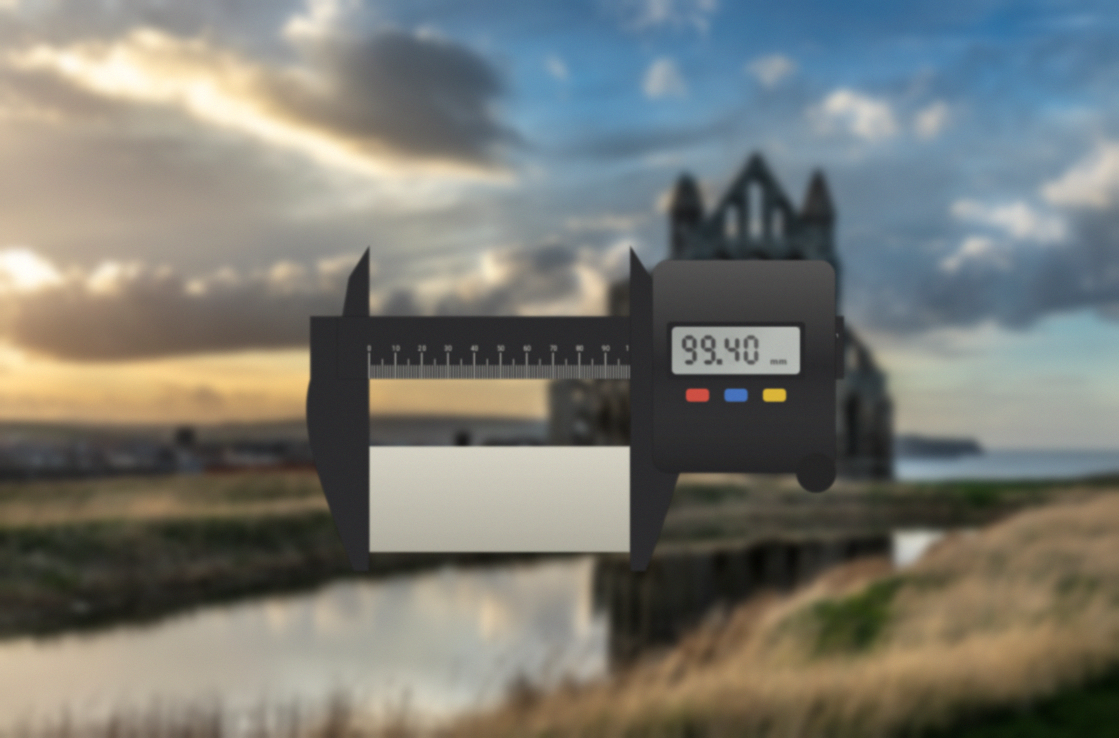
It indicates 99.40 mm
